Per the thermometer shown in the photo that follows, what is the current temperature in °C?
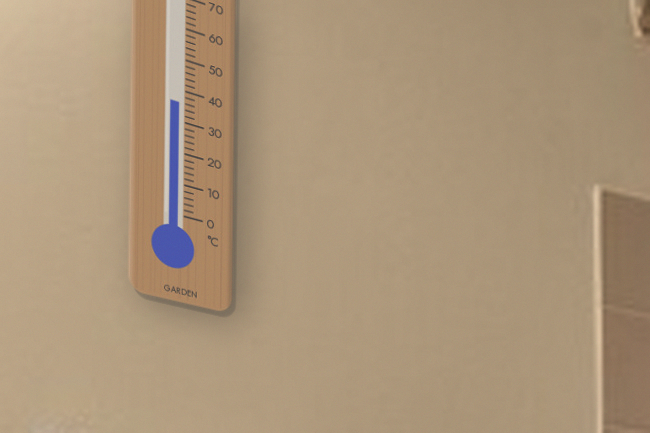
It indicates 36 °C
